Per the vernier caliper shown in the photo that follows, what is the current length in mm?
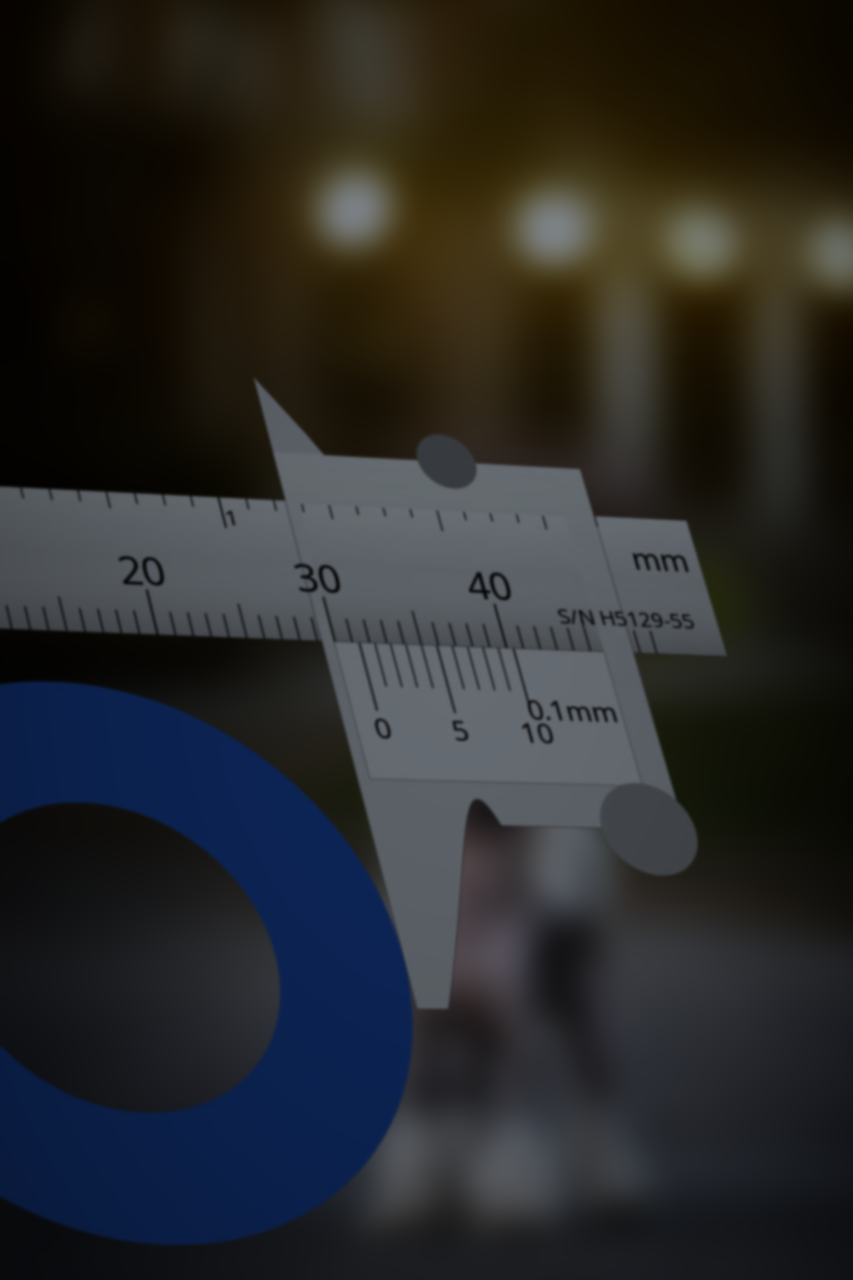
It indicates 31.4 mm
